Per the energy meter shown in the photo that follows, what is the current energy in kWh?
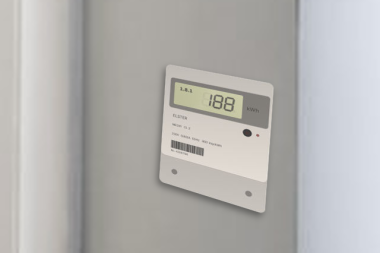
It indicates 188 kWh
